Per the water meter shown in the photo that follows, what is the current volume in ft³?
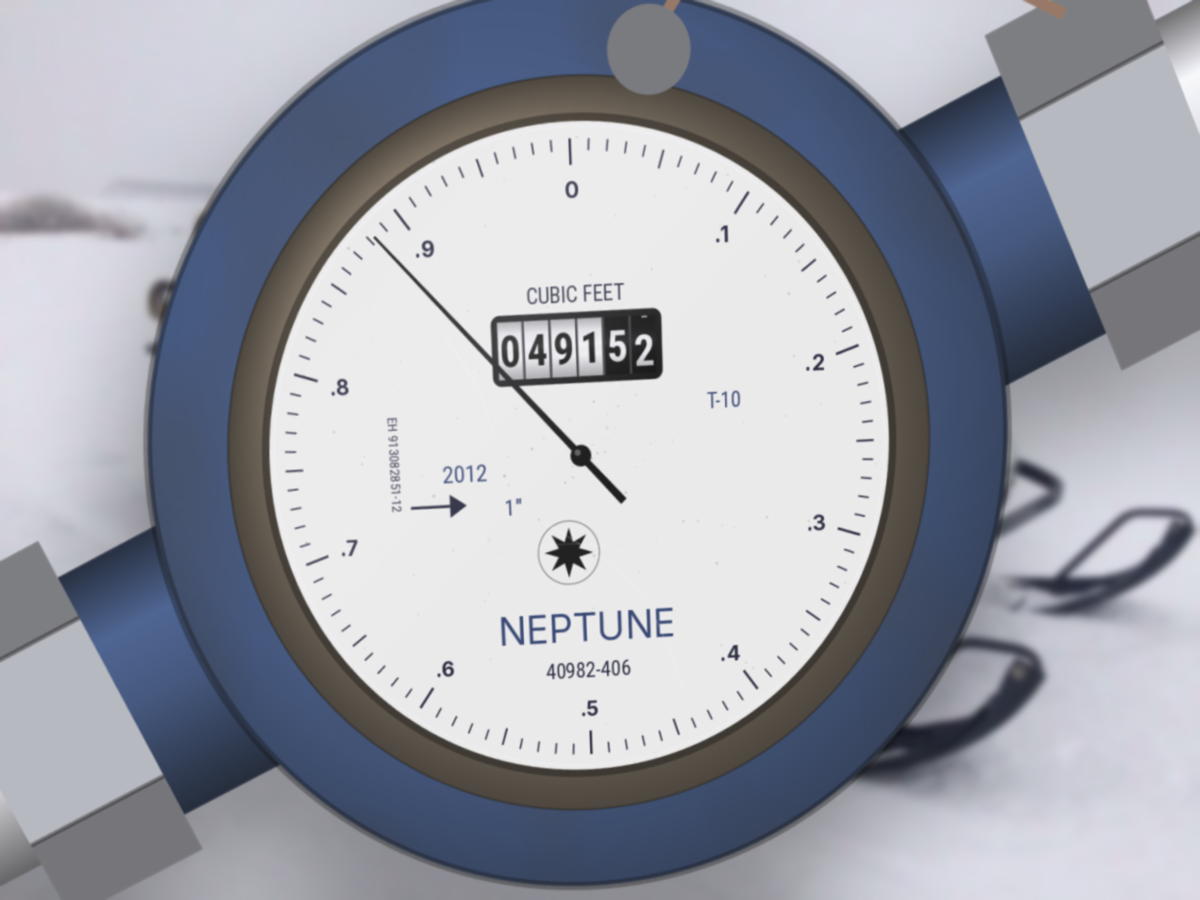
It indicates 49151.88 ft³
